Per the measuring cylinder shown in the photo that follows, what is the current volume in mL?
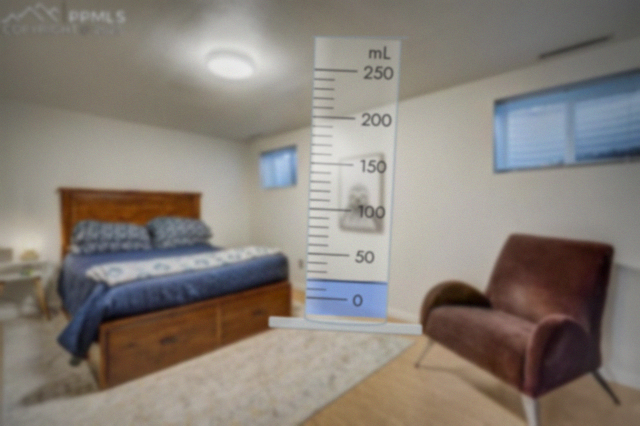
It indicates 20 mL
